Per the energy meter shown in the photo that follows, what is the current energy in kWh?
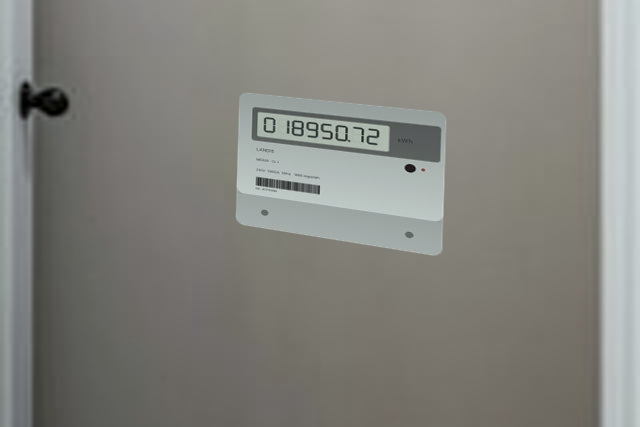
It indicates 18950.72 kWh
